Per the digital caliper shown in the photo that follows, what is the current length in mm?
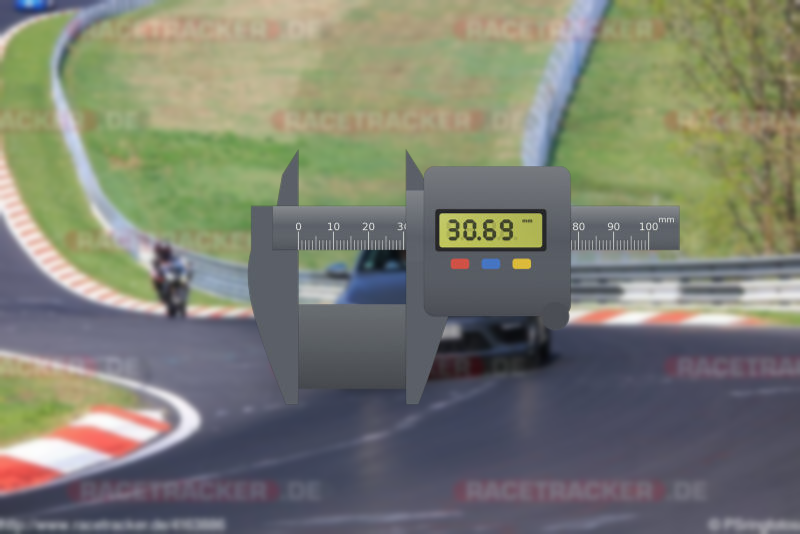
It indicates 30.69 mm
